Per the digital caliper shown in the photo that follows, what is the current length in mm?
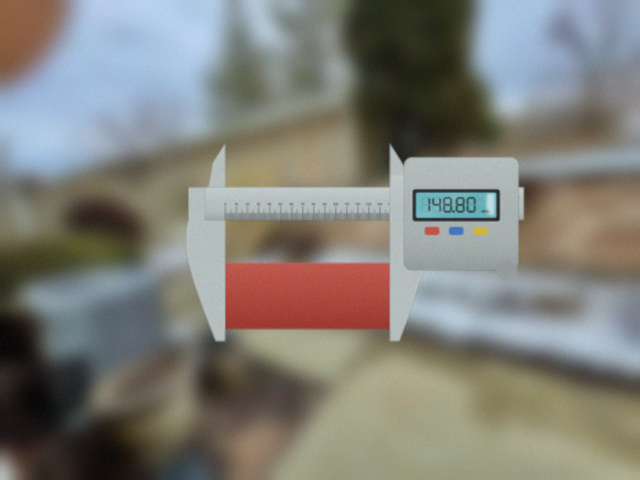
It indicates 148.80 mm
